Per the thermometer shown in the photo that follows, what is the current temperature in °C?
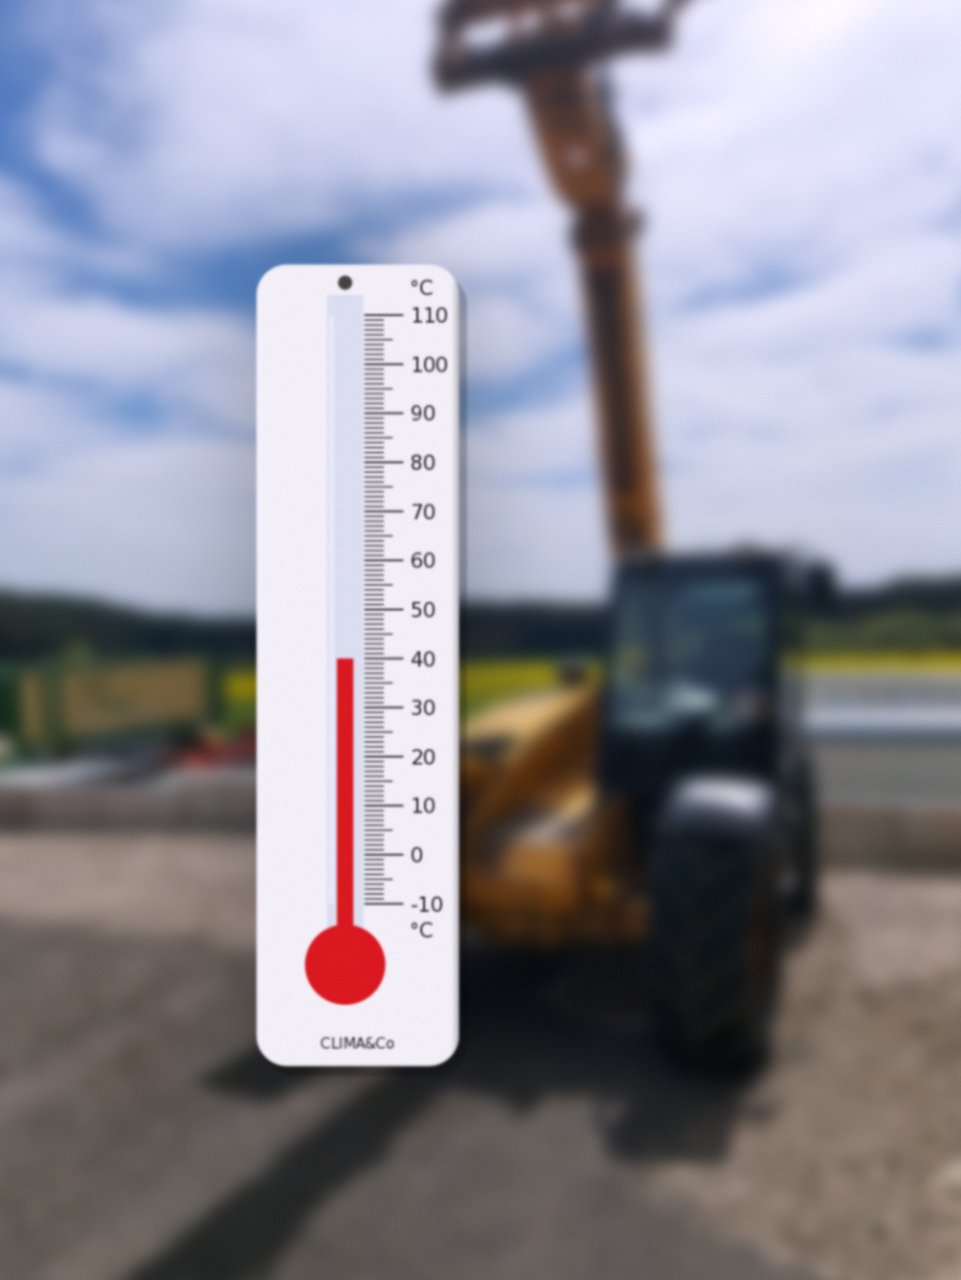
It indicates 40 °C
